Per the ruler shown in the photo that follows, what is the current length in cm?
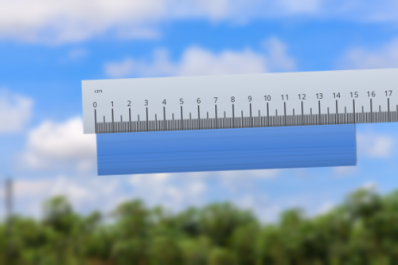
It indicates 15 cm
